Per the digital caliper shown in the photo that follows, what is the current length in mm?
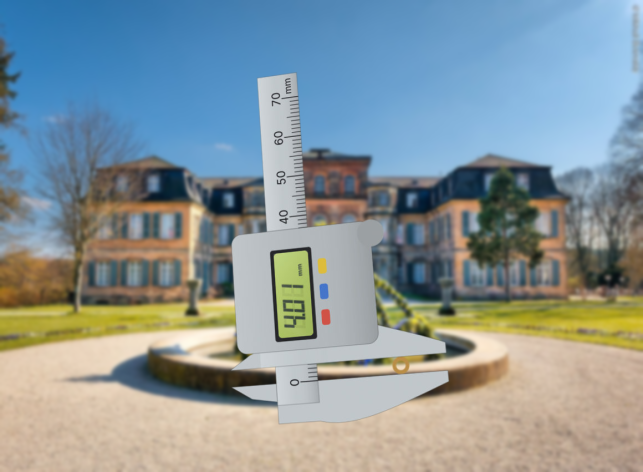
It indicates 4.01 mm
